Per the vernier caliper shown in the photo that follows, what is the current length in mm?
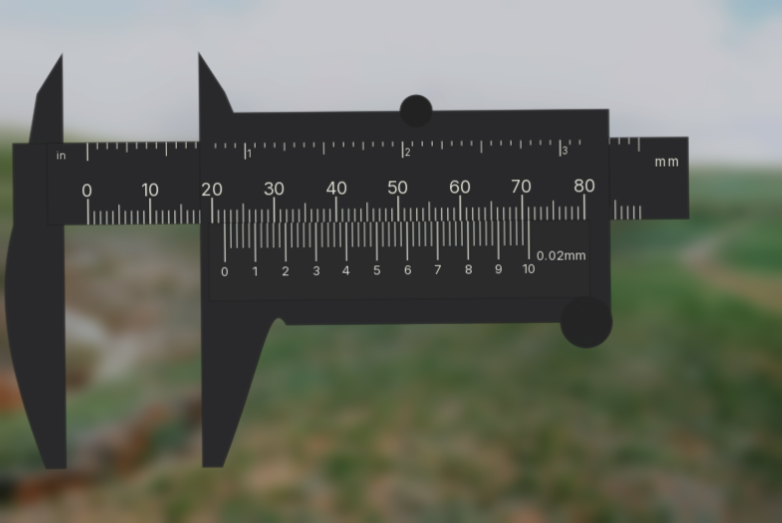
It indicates 22.0 mm
